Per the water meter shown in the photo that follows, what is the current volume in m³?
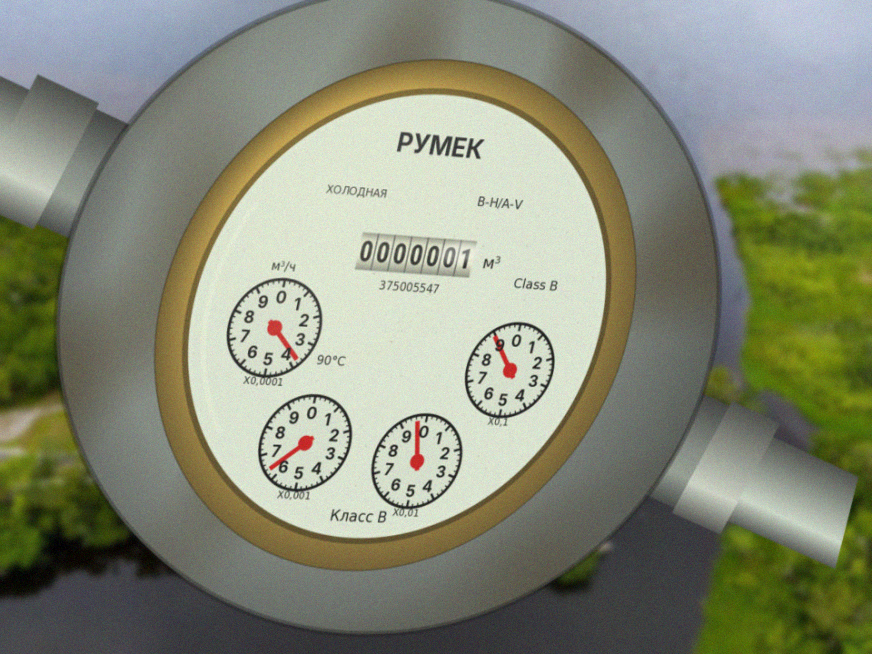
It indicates 1.8963 m³
